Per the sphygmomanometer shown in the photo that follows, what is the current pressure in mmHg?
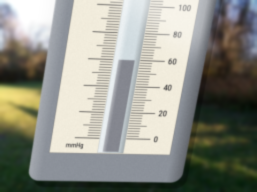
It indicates 60 mmHg
